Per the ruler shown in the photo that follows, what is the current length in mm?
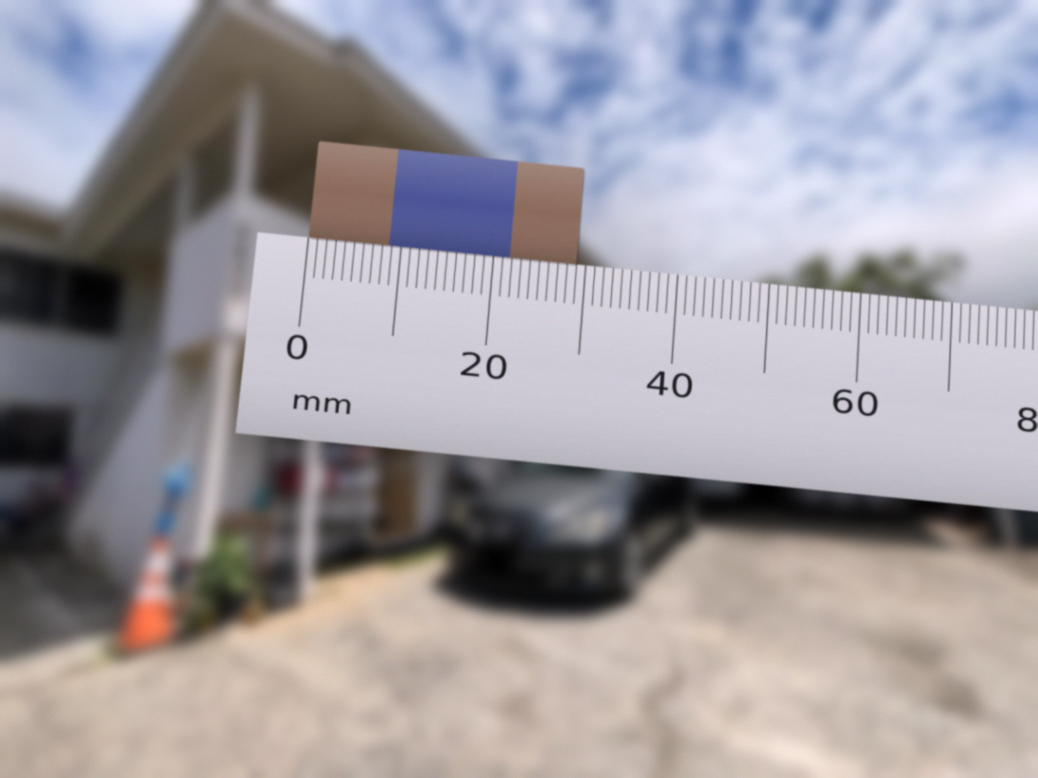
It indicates 29 mm
